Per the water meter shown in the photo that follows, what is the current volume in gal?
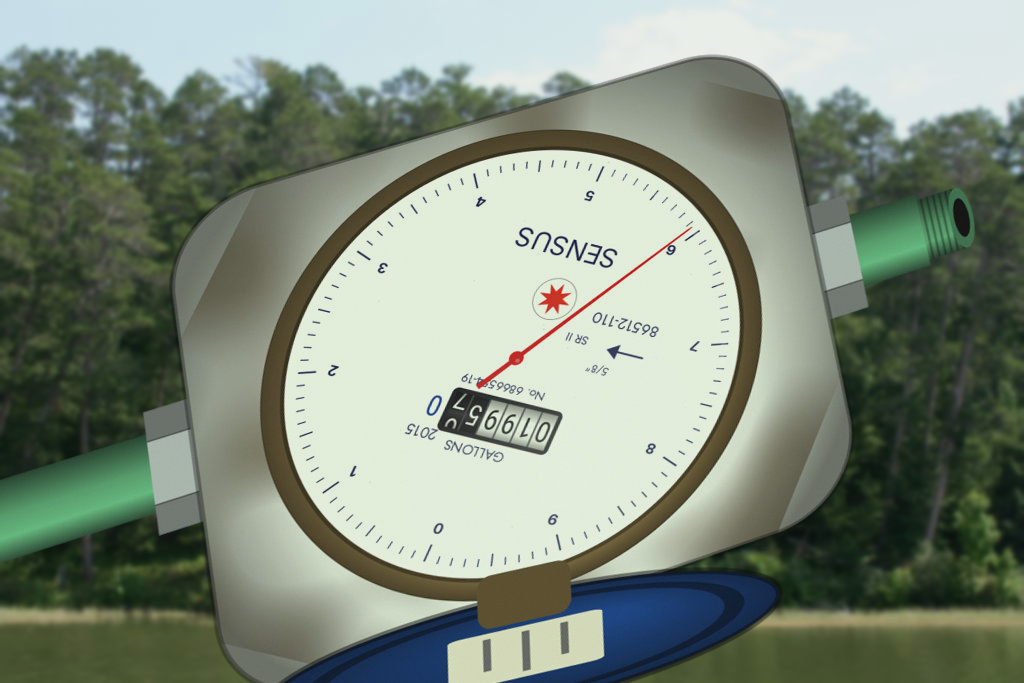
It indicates 199565.9 gal
